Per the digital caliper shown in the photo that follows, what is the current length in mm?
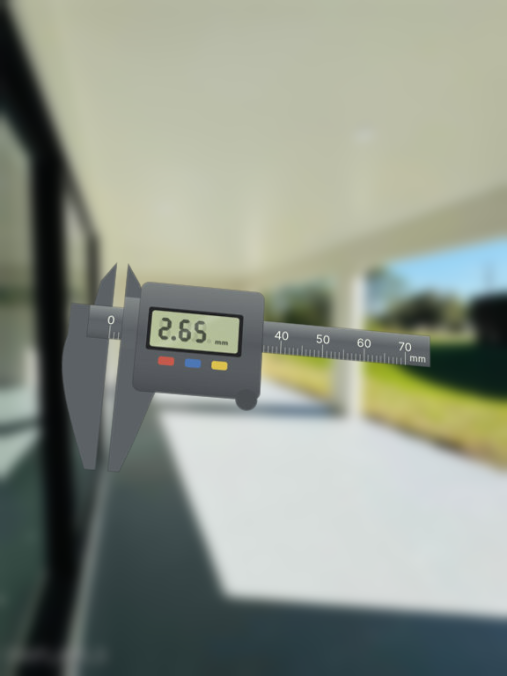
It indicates 2.65 mm
